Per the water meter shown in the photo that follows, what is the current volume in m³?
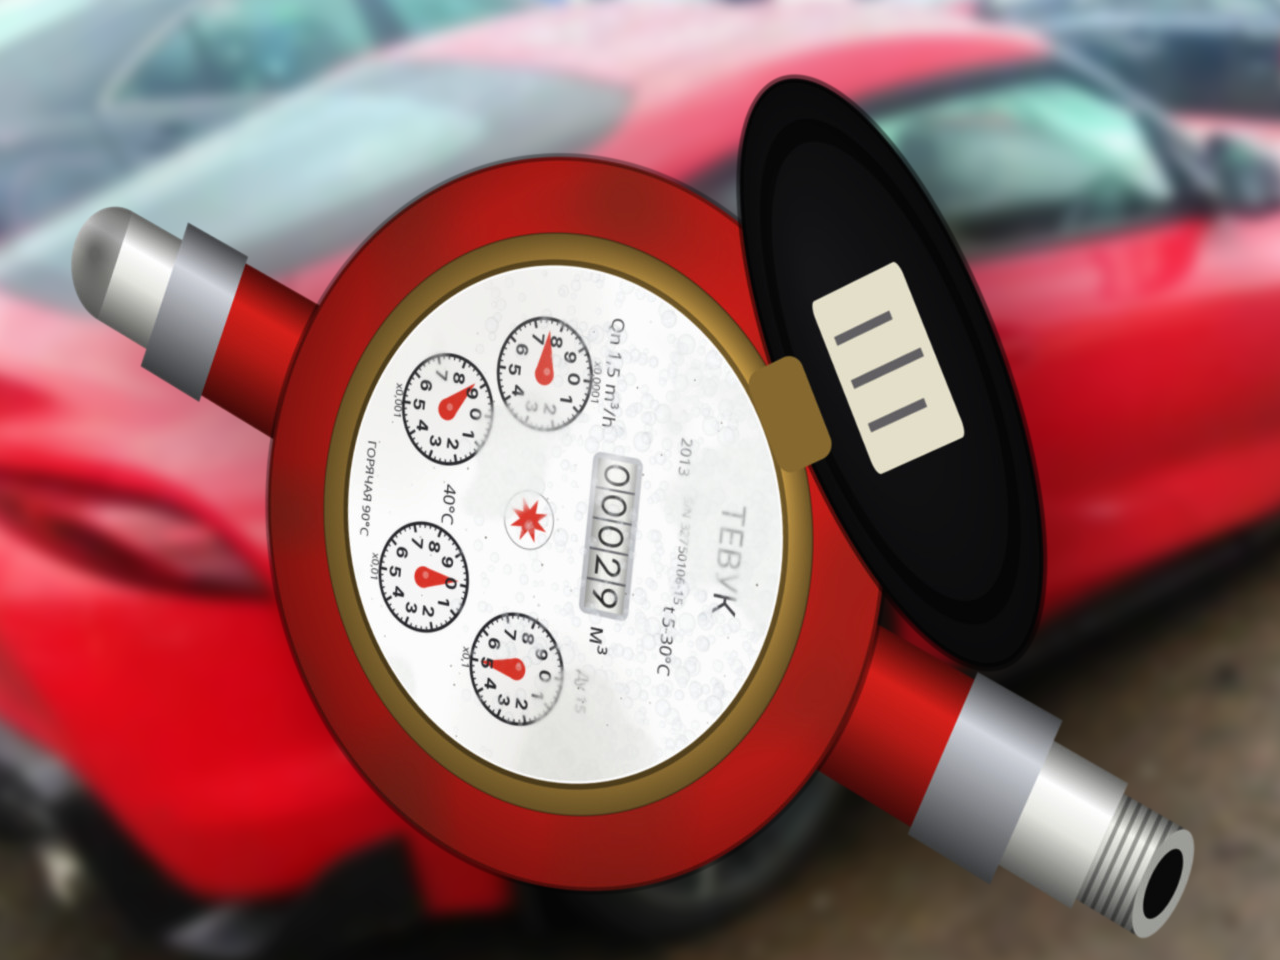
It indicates 29.4987 m³
